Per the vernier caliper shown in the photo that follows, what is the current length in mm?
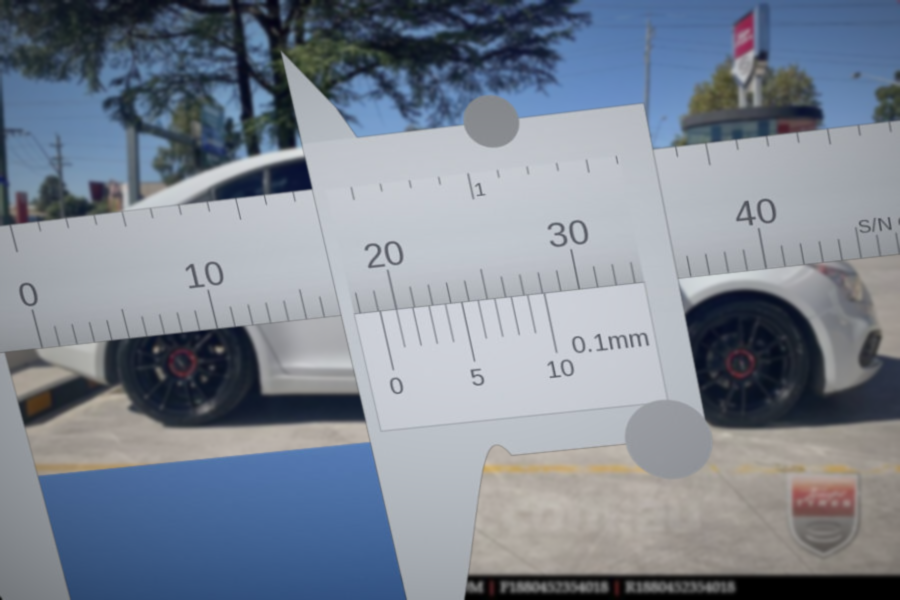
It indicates 19.1 mm
